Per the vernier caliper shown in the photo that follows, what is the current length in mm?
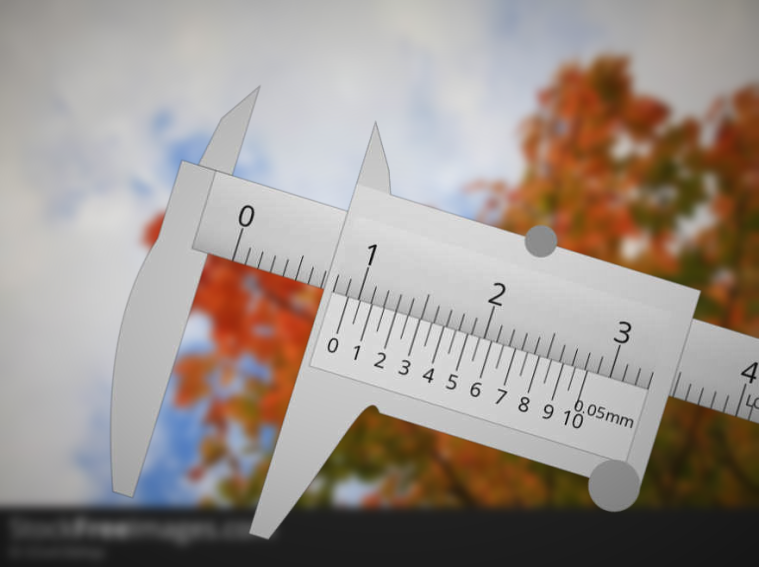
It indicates 9.2 mm
